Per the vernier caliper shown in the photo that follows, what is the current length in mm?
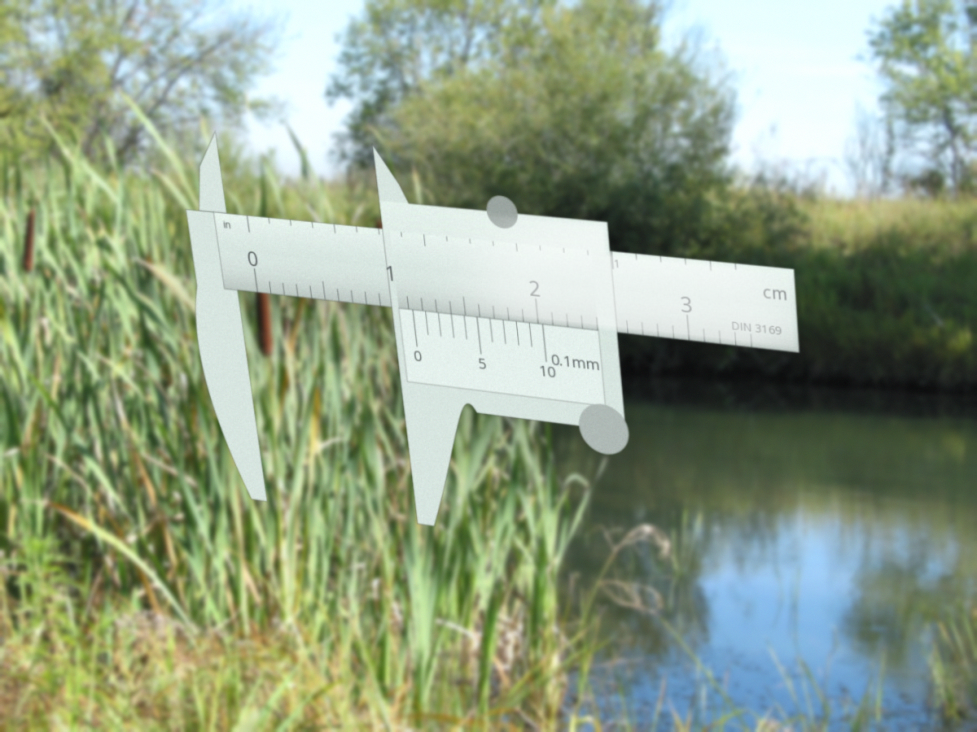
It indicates 11.3 mm
